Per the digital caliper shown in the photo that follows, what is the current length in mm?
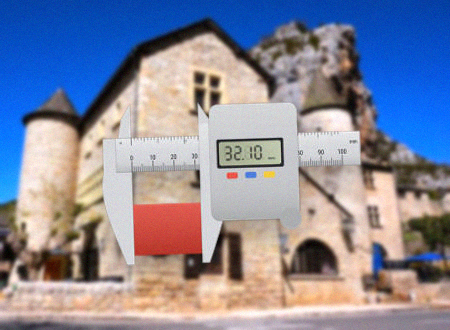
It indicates 32.10 mm
